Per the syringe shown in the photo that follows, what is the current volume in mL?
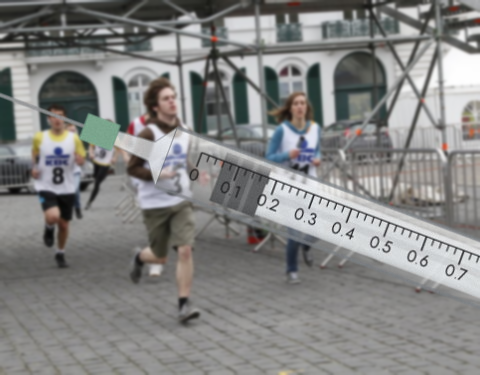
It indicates 0.06 mL
